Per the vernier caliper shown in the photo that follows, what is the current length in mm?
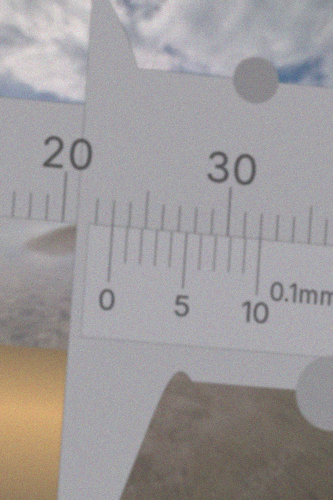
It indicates 23.0 mm
